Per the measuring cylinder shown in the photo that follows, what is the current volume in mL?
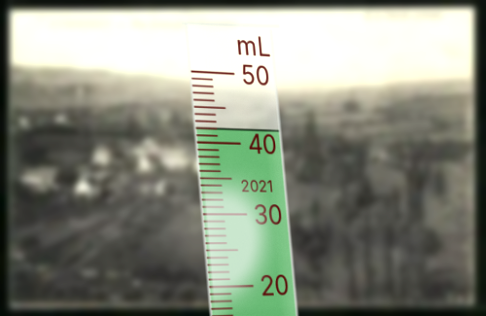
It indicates 42 mL
